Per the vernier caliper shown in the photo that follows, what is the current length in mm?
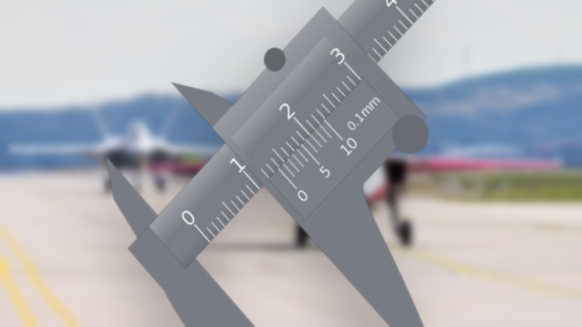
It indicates 13.8 mm
